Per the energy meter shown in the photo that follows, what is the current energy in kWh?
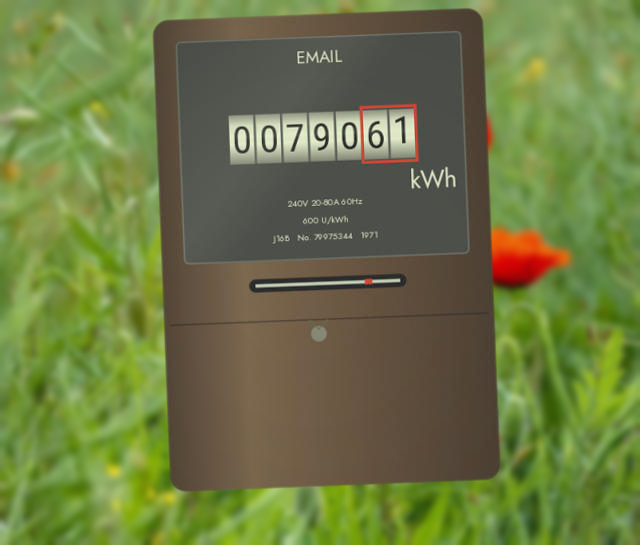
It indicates 790.61 kWh
